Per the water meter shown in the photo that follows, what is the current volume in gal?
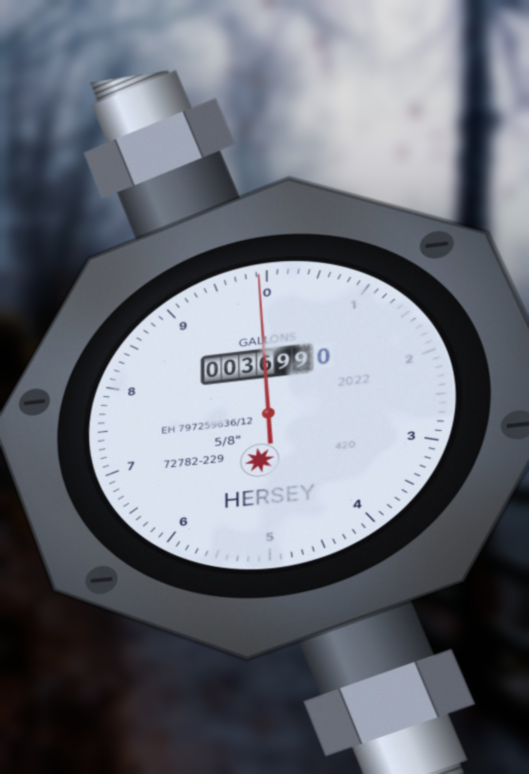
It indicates 36989.9 gal
